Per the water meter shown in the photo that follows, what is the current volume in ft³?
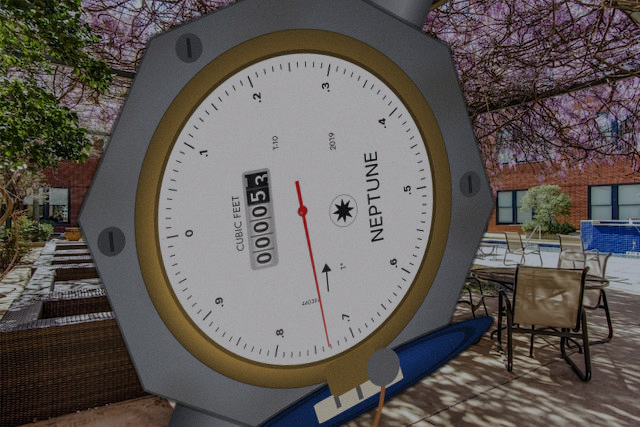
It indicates 52.73 ft³
